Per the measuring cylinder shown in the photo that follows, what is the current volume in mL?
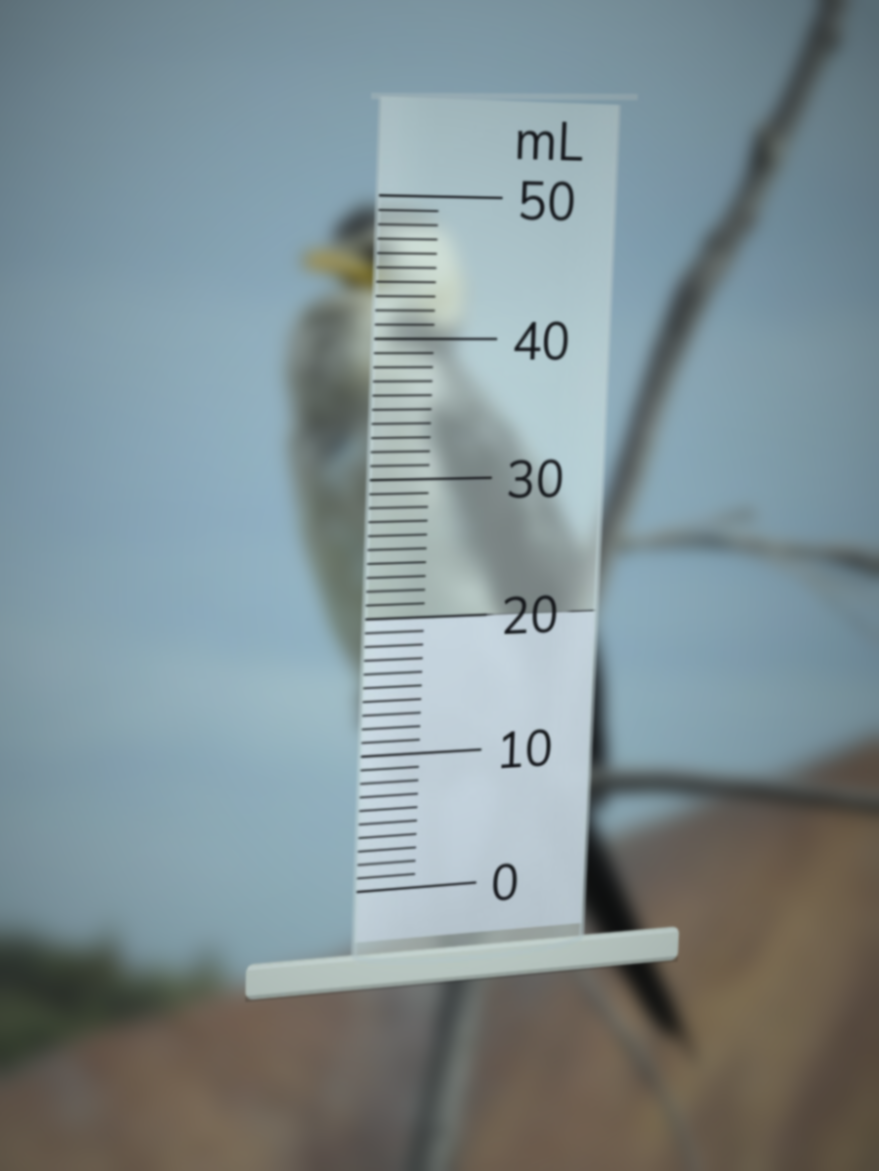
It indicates 20 mL
